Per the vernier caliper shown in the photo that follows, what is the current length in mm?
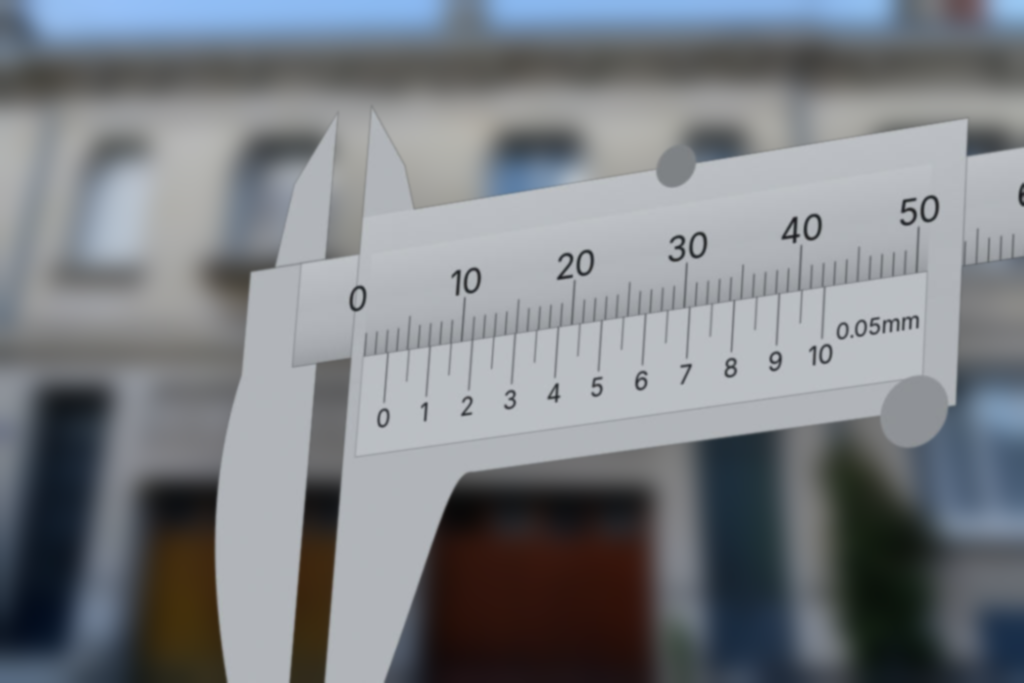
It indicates 3.2 mm
